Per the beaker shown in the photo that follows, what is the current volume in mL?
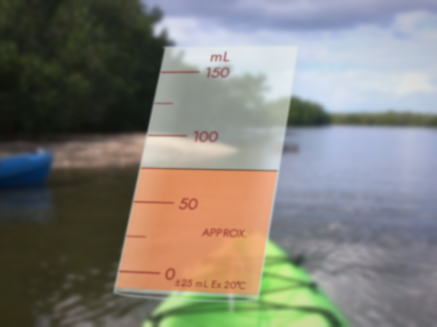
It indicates 75 mL
